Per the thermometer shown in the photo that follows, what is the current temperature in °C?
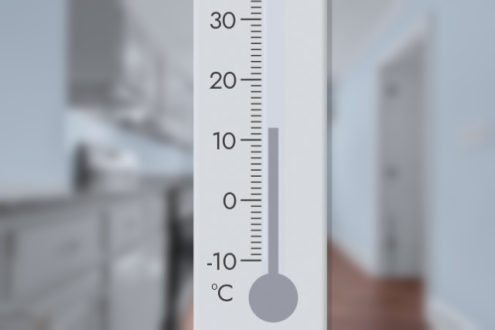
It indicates 12 °C
